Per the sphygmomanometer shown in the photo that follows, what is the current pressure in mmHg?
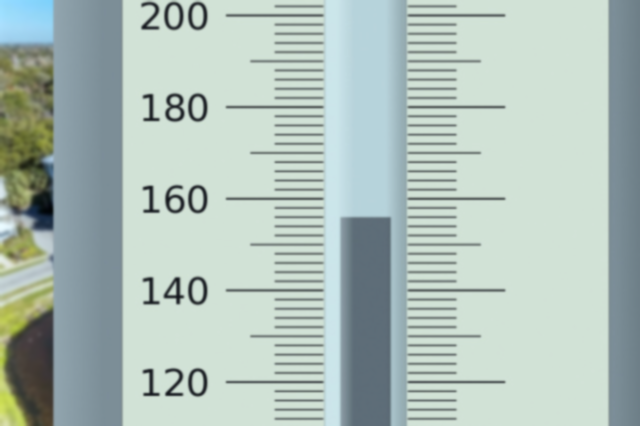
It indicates 156 mmHg
